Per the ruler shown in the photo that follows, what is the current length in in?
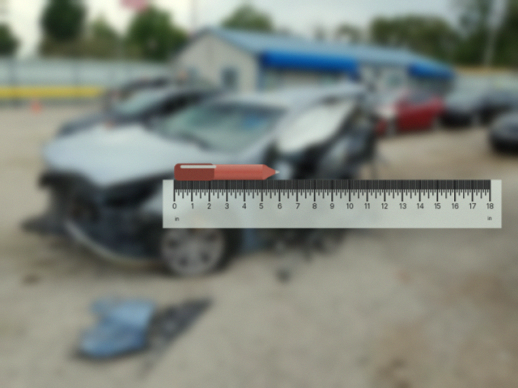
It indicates 6 in
